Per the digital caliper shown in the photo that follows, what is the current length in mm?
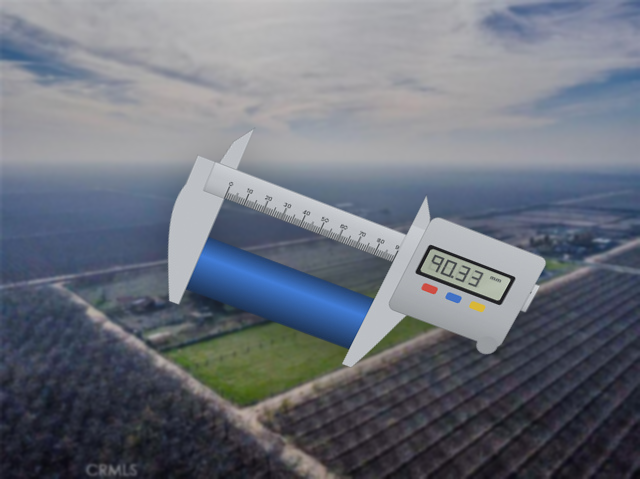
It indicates 90.33 mm
